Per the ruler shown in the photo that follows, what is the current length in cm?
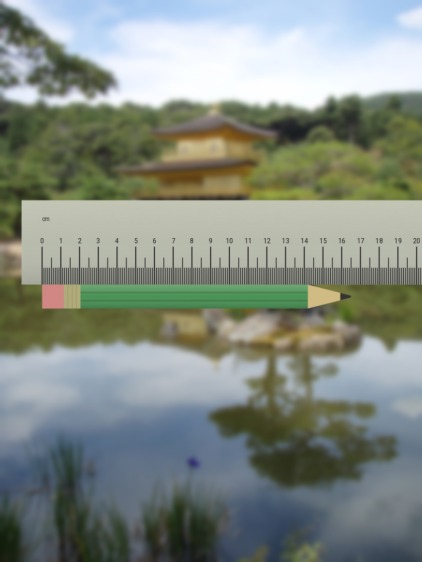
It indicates 16.5 cm
